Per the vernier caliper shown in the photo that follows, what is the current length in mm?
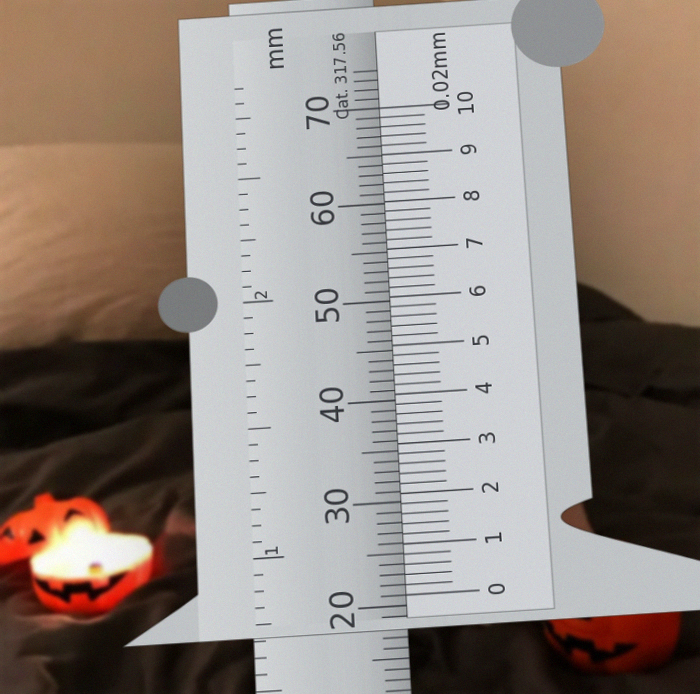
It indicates 21.0 mm
